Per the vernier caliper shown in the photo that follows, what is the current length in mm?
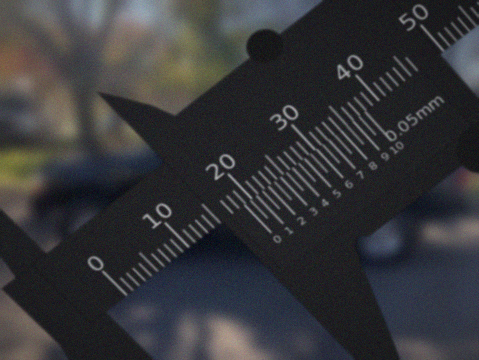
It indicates 18.8 mm
